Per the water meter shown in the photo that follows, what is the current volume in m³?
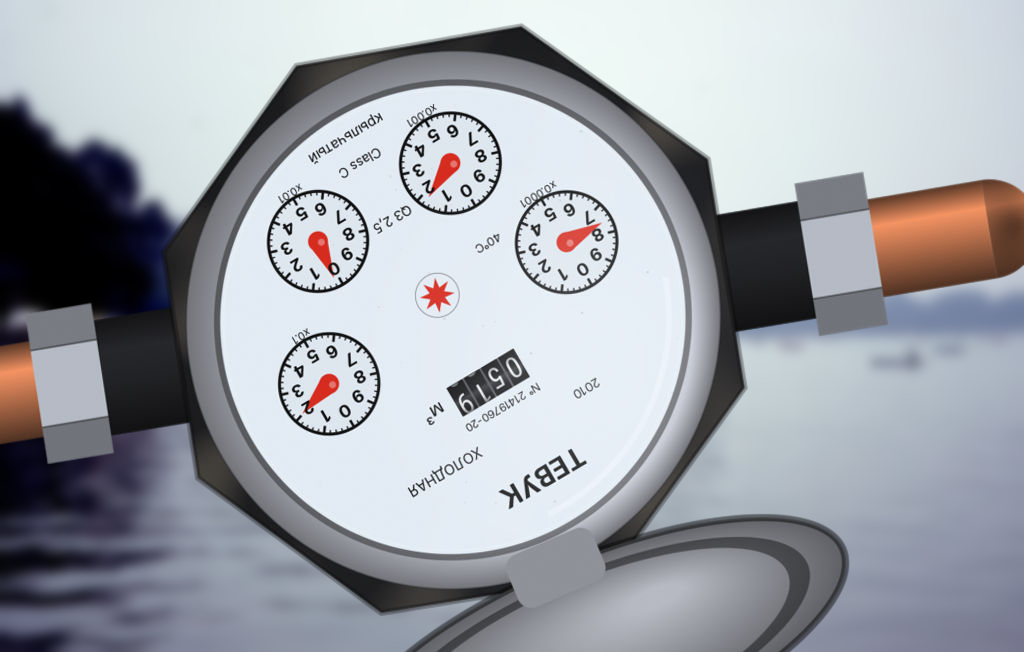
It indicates 519.2017 m³
